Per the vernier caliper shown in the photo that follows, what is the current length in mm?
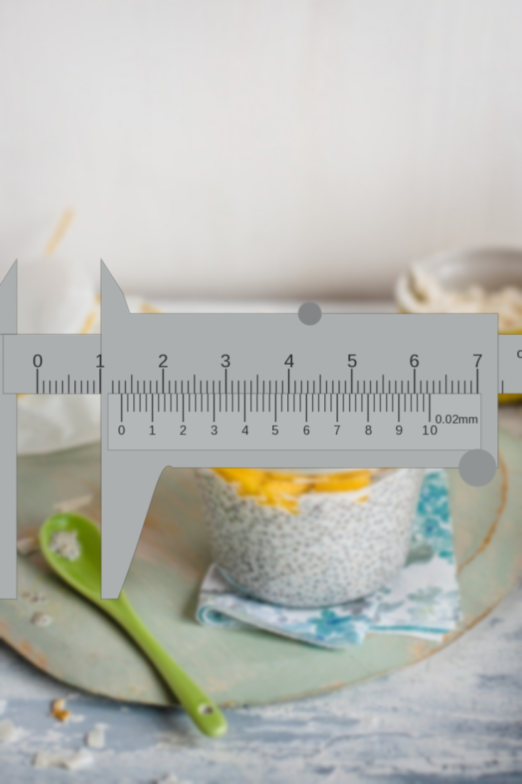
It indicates 13.4 mm
